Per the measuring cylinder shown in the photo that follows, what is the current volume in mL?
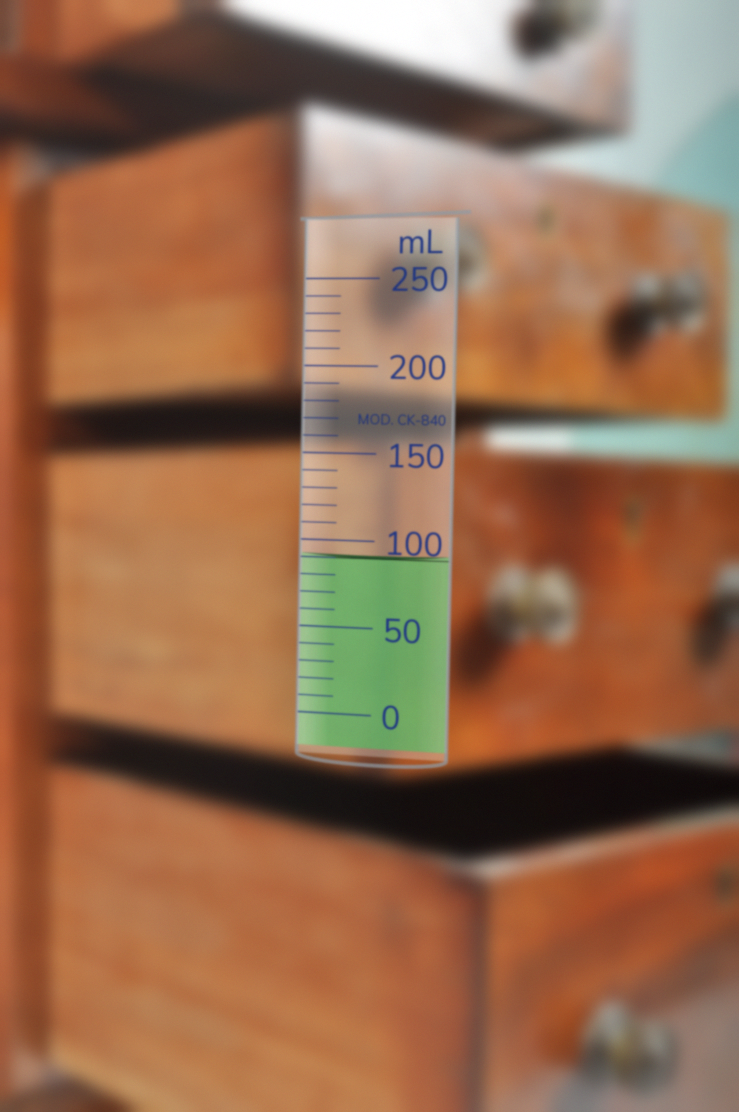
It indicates 90 mL
